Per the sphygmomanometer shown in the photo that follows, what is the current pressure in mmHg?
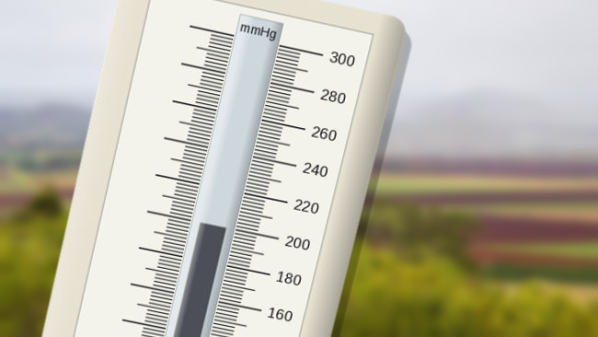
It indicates 200 mmHg
